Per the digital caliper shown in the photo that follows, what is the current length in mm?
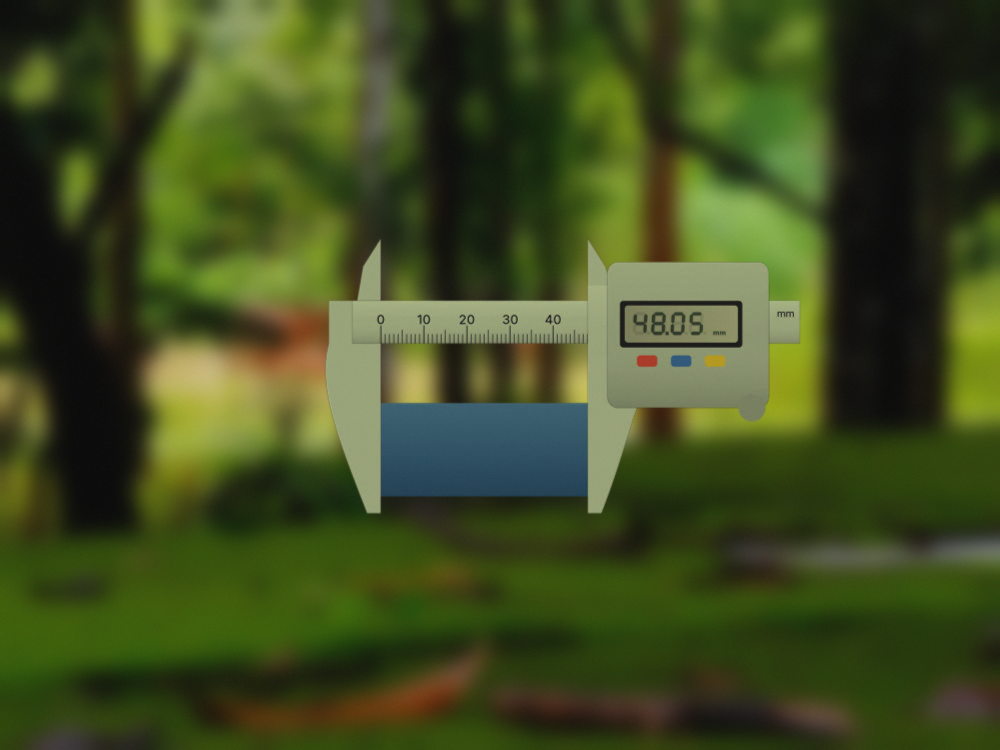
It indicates 48.05 mm
